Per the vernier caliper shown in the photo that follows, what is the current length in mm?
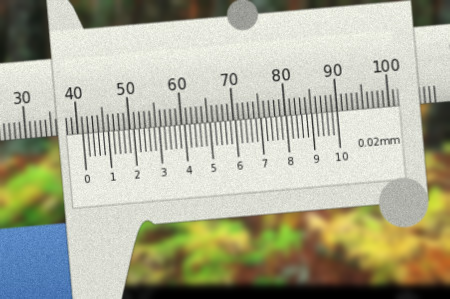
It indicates 41.0 mm
